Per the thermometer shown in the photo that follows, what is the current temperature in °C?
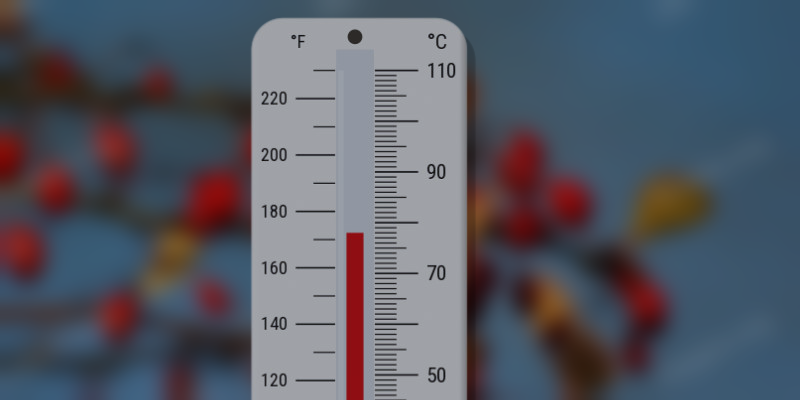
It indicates 78 °C
